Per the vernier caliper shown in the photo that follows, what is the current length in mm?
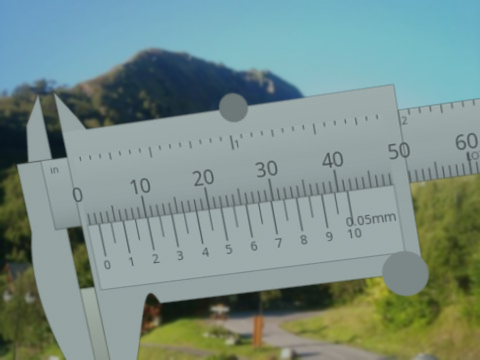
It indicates 2.4 mm
